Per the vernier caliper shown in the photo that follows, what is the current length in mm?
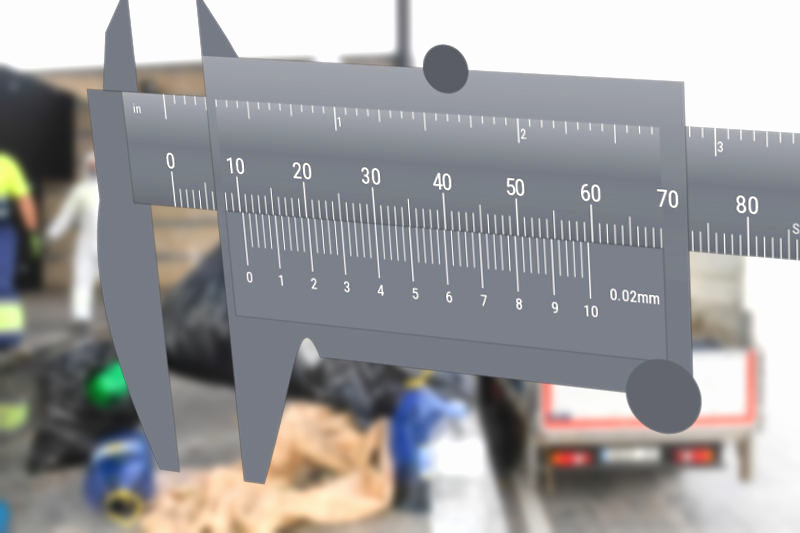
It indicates 10.4 mm
